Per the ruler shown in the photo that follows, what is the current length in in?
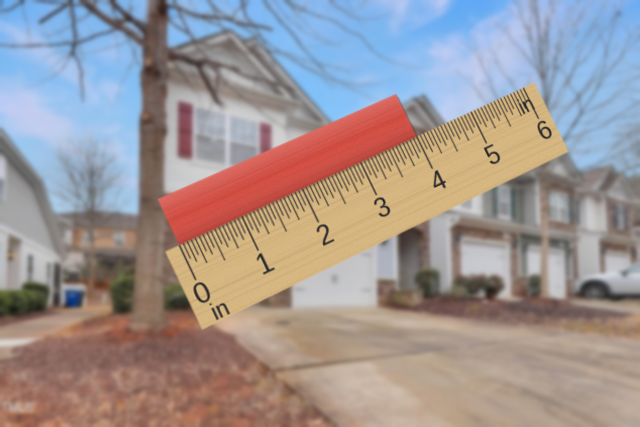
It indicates 4 in
